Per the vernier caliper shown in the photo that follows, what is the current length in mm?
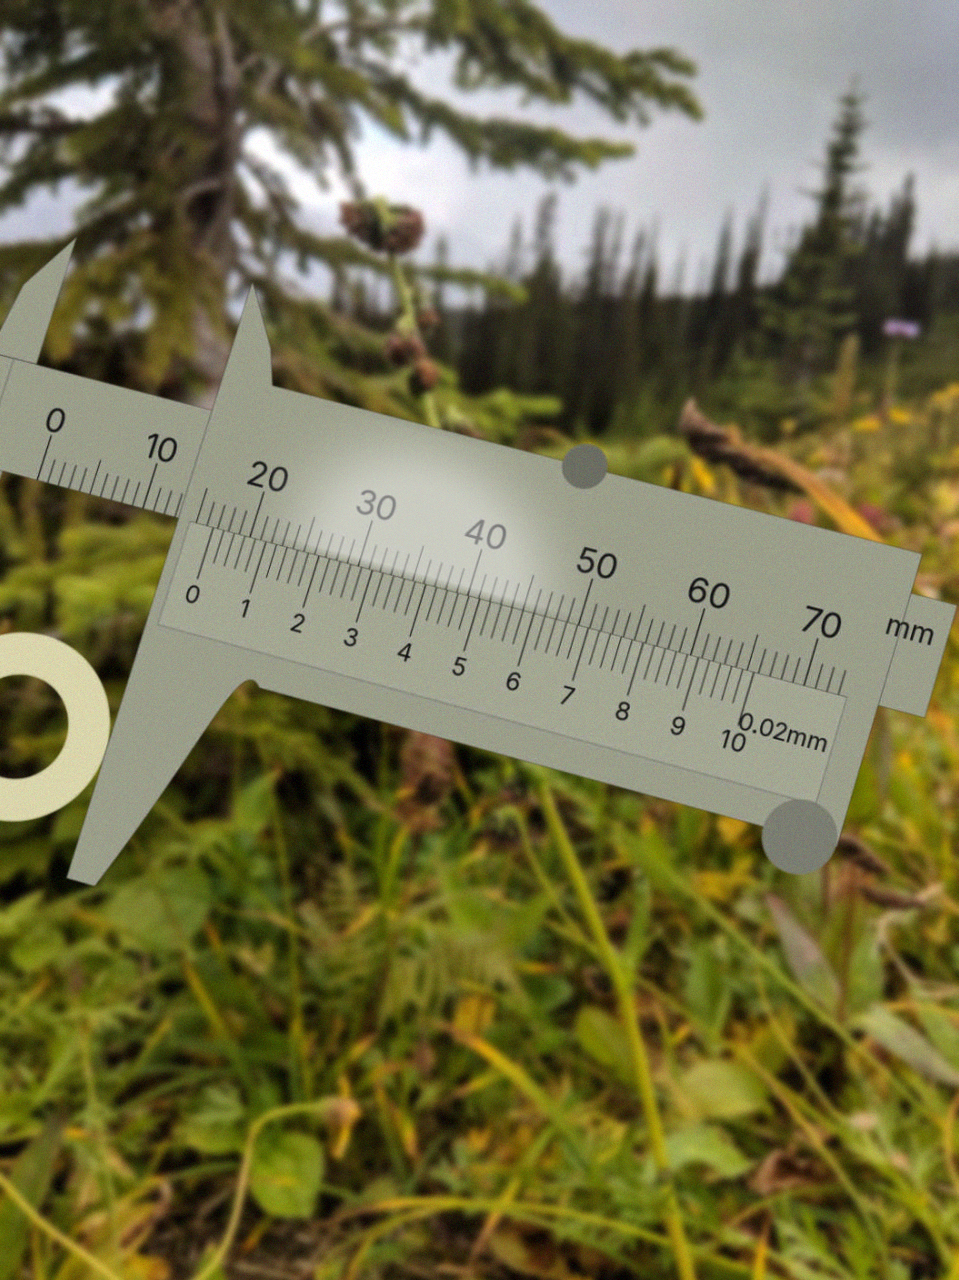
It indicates 16.6 mm
